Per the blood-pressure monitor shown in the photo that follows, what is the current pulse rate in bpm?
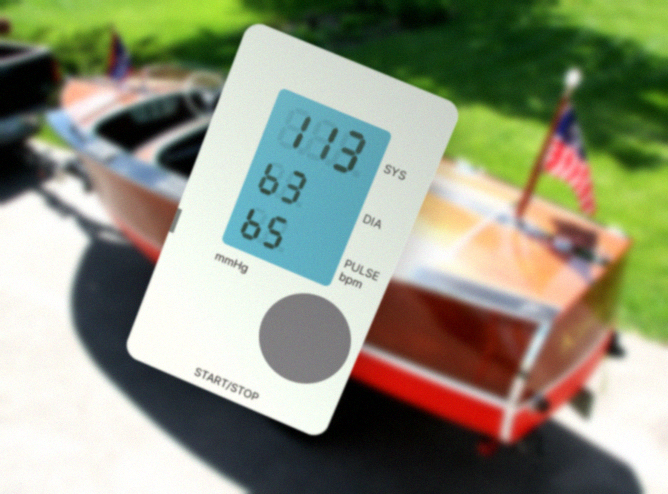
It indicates 65 bpm
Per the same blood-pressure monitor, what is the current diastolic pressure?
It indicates 63 mmHg
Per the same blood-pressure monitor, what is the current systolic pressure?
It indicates 113 mmHg
